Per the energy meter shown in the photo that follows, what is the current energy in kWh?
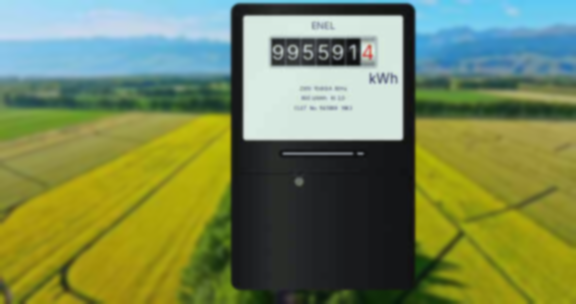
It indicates 995591.4 kWh
